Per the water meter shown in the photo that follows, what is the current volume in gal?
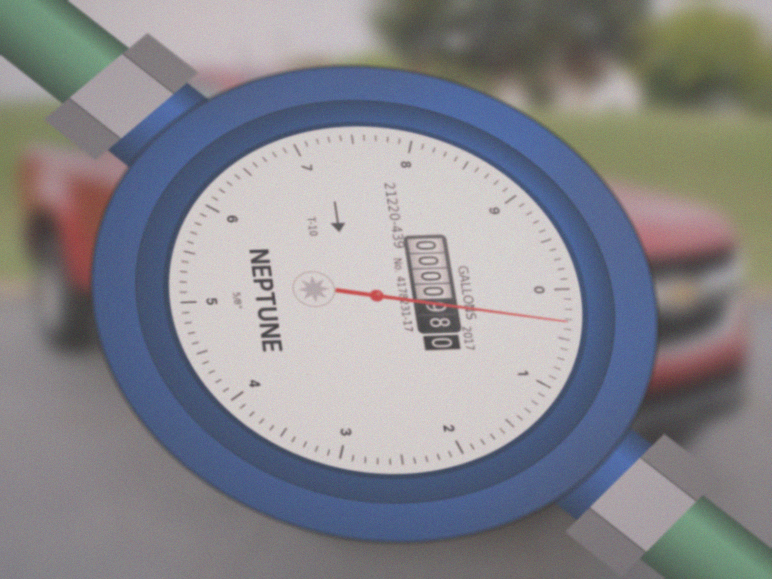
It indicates 980.3 gal
